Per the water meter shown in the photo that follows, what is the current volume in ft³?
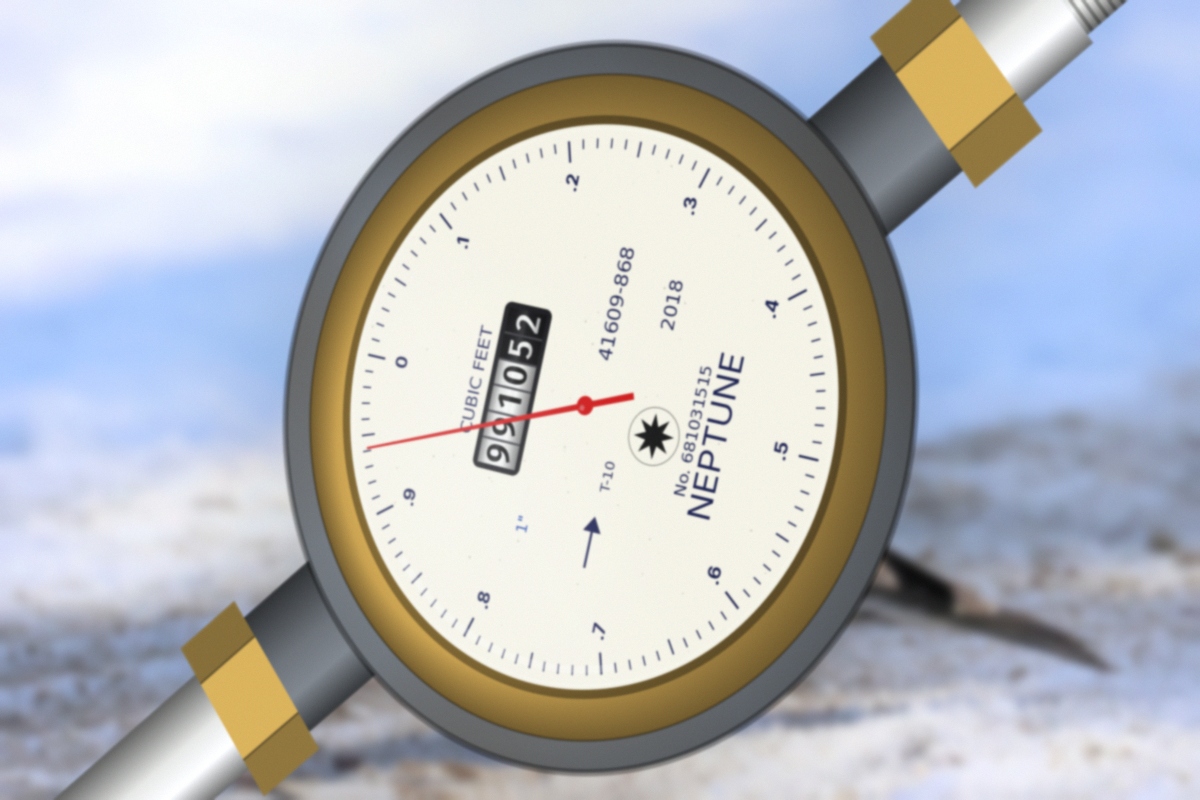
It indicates 991051.94 ft³
